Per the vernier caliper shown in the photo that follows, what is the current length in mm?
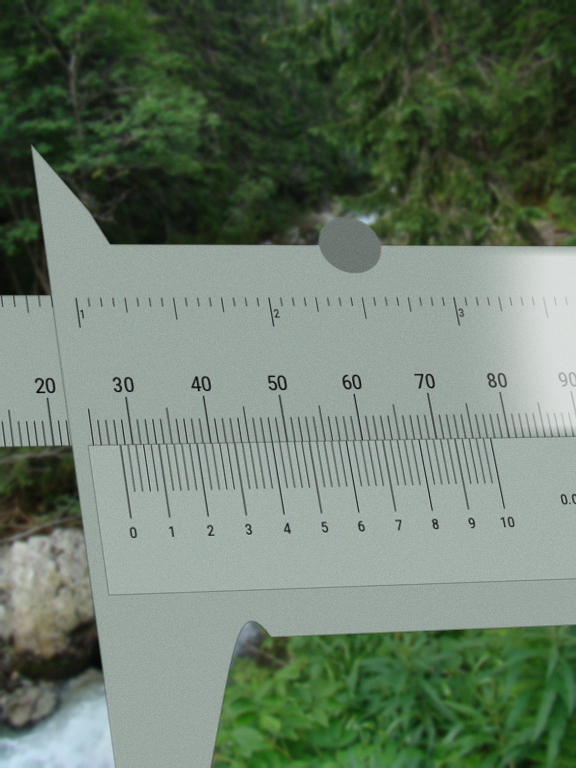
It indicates 28.4 mm
